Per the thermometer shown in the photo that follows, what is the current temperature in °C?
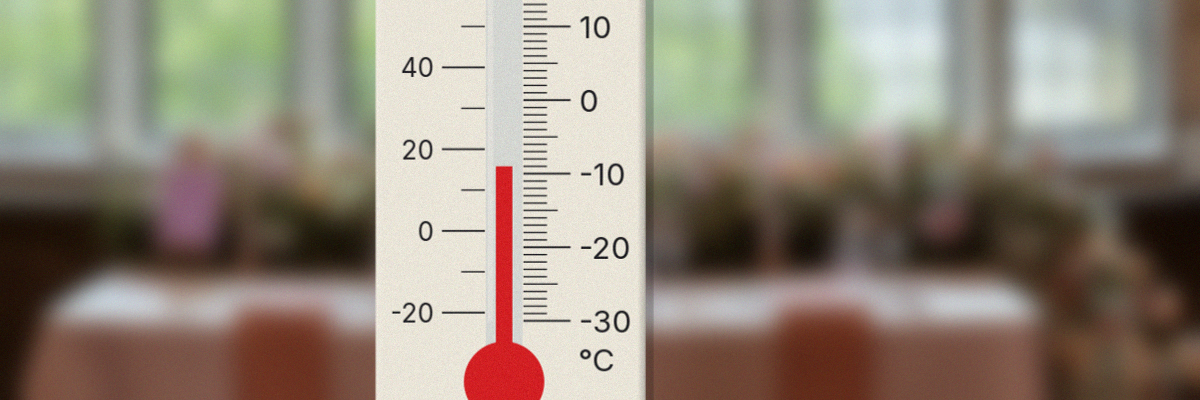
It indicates -9 °C
